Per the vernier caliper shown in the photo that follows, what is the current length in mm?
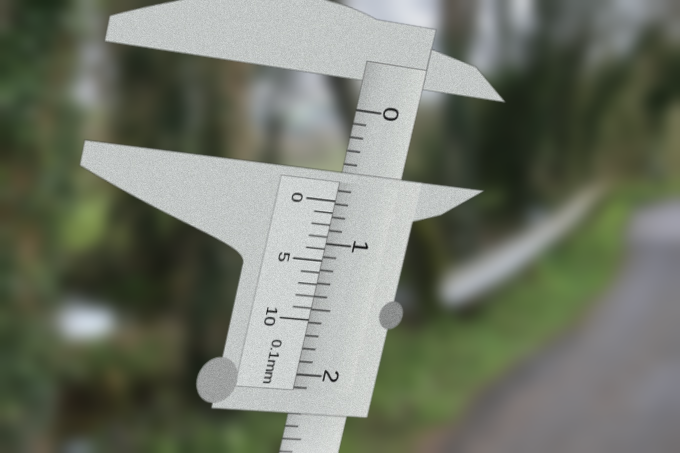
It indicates 6.8 mm
